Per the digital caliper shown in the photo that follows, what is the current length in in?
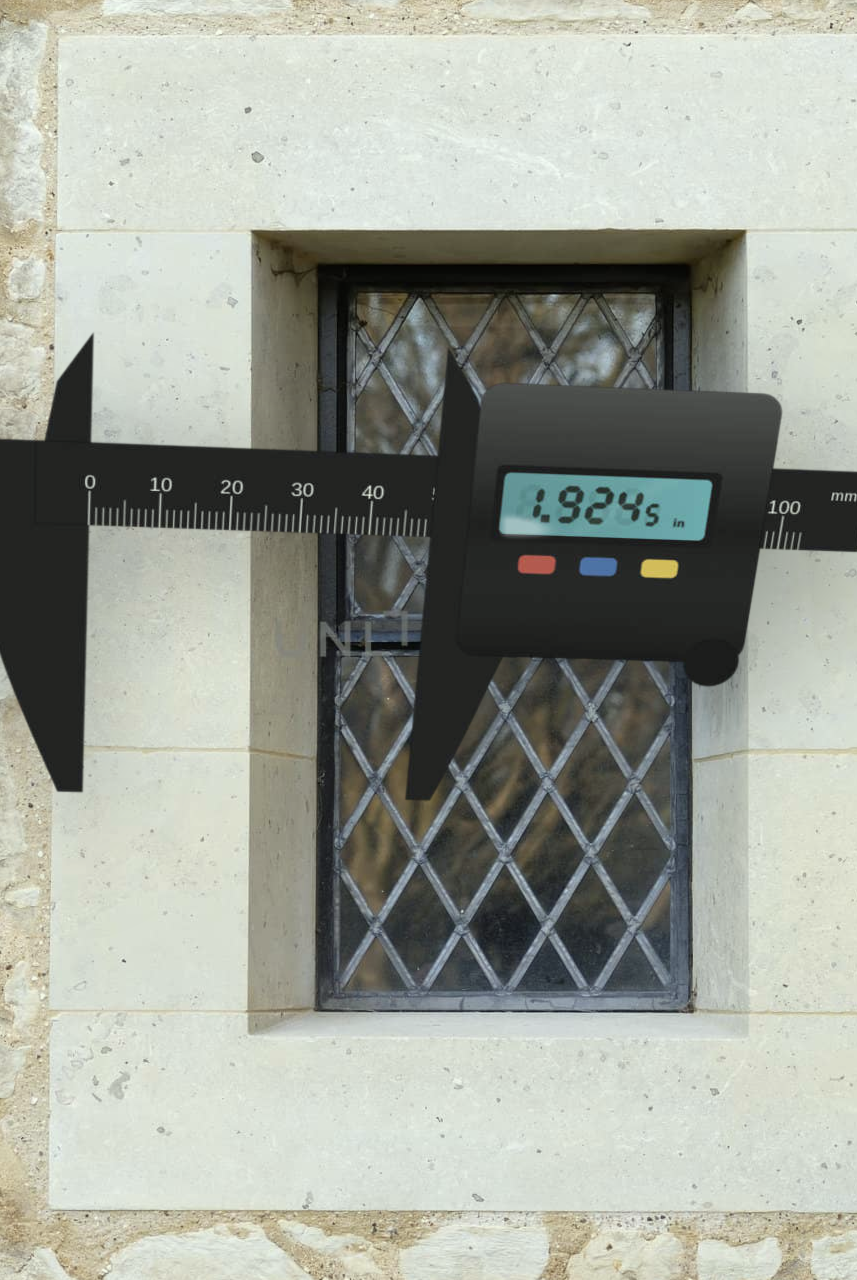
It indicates 1.9245 in
